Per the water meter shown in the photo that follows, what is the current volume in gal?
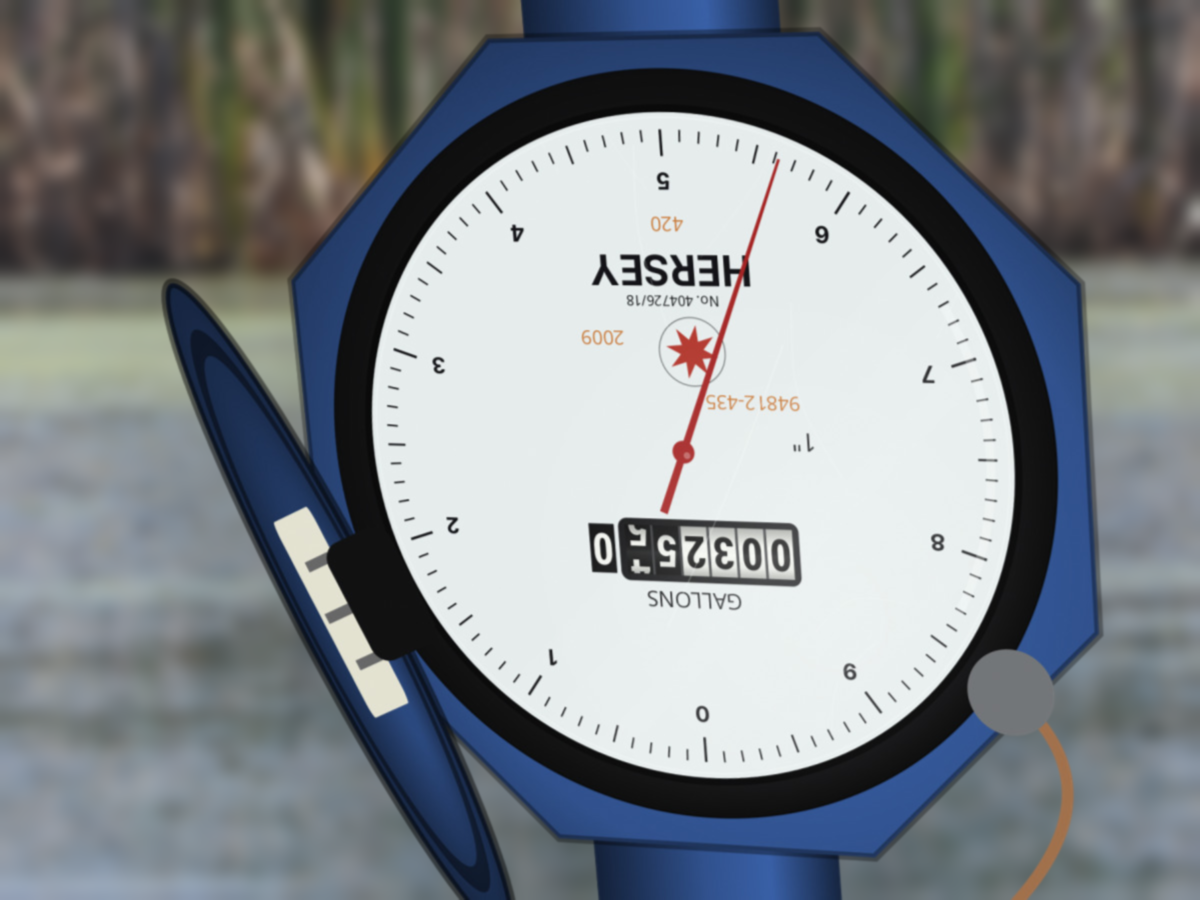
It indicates 32545.6 gal
